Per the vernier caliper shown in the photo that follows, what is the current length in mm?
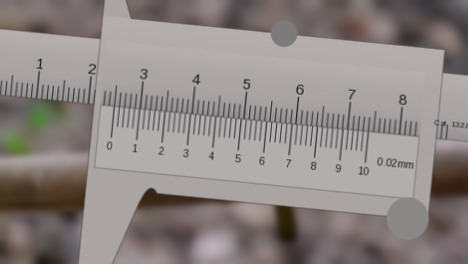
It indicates 25.0 mm
